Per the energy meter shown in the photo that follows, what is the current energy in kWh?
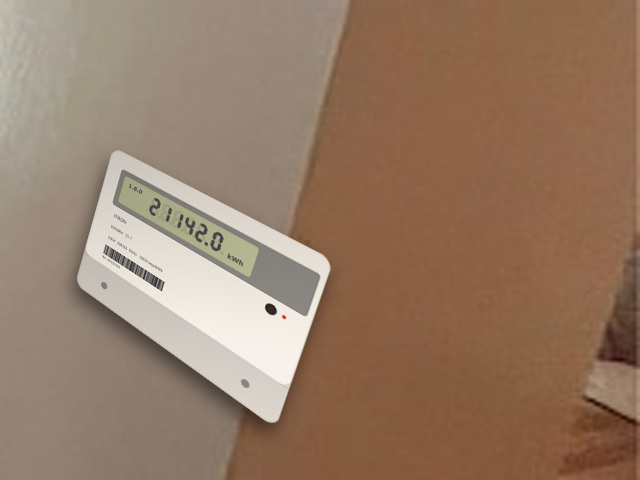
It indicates 21142.0 kWh
